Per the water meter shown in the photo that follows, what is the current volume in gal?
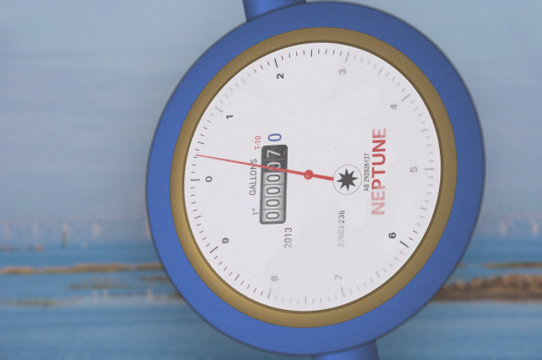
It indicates 70.3 gal
